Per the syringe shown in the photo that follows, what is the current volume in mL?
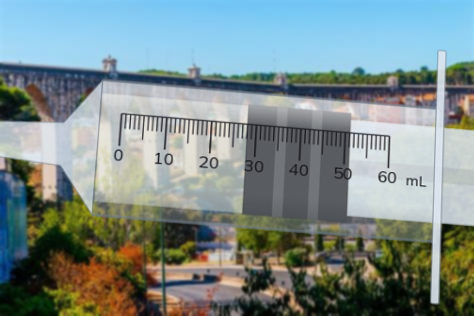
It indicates 28 mL
